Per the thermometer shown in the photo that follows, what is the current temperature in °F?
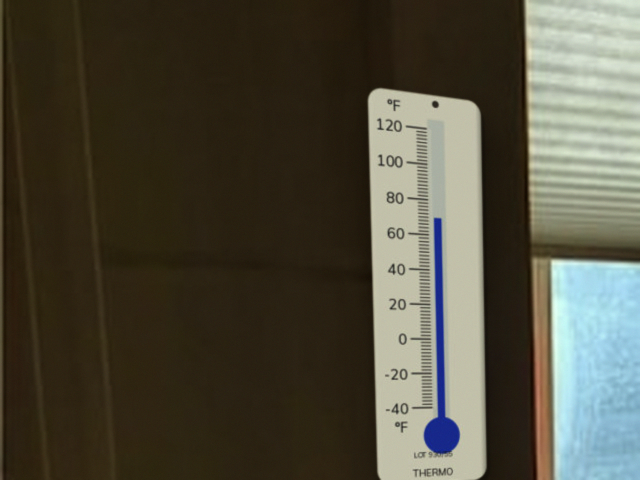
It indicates 70 °F
